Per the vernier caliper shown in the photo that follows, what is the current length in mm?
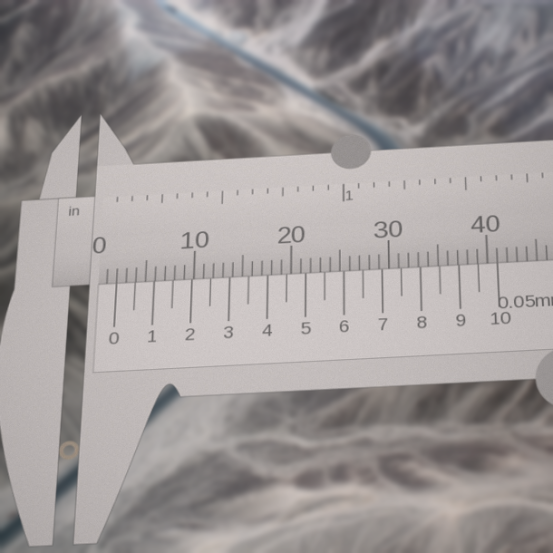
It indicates 2.0 mm
